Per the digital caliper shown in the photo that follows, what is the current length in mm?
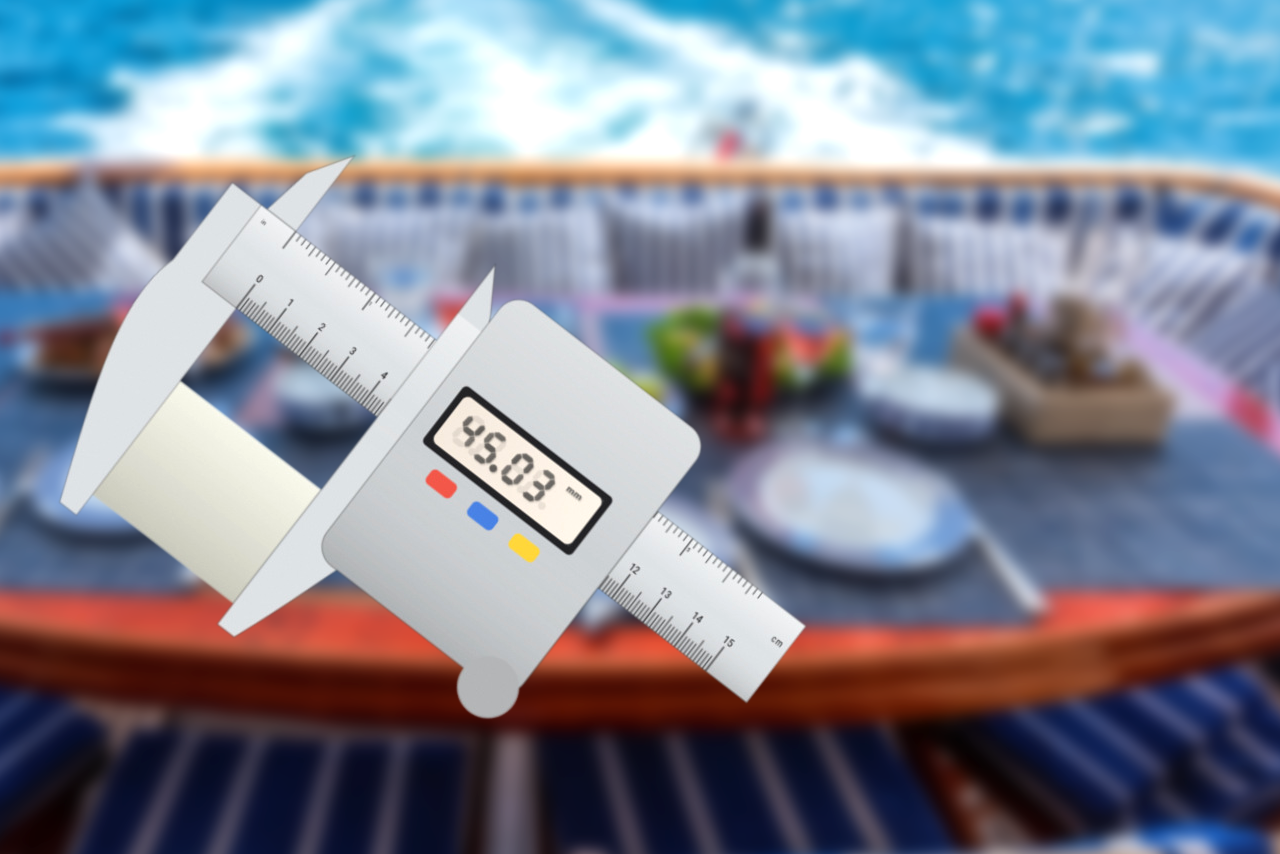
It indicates 45.03 mm
